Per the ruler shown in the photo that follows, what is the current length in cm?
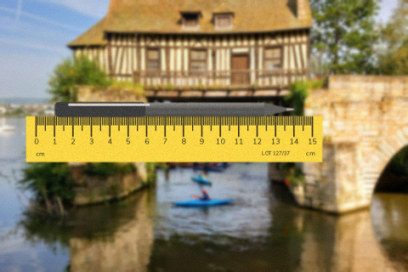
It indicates 13 cm
